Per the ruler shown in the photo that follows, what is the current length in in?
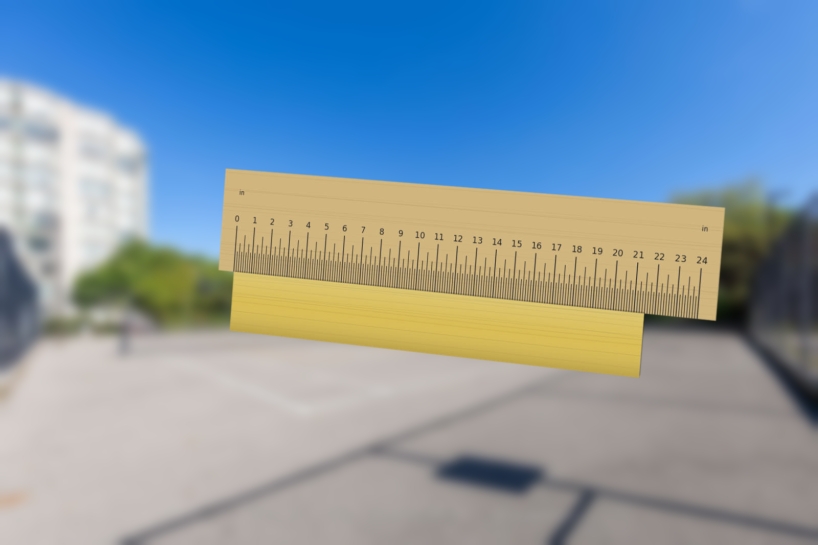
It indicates 21.5 in
